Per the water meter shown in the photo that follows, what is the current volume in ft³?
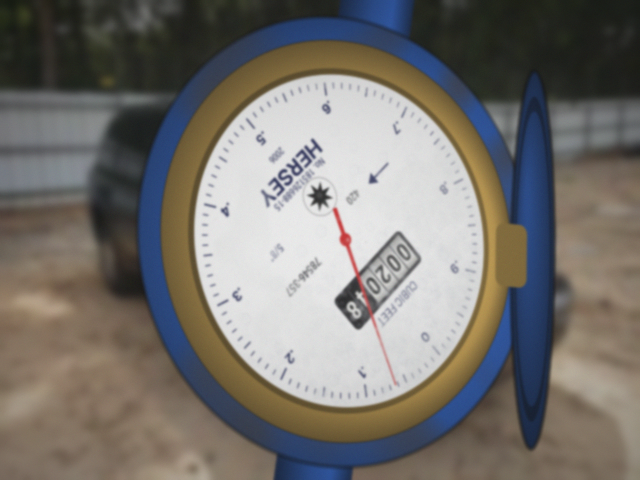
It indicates 2048.06 ft³
